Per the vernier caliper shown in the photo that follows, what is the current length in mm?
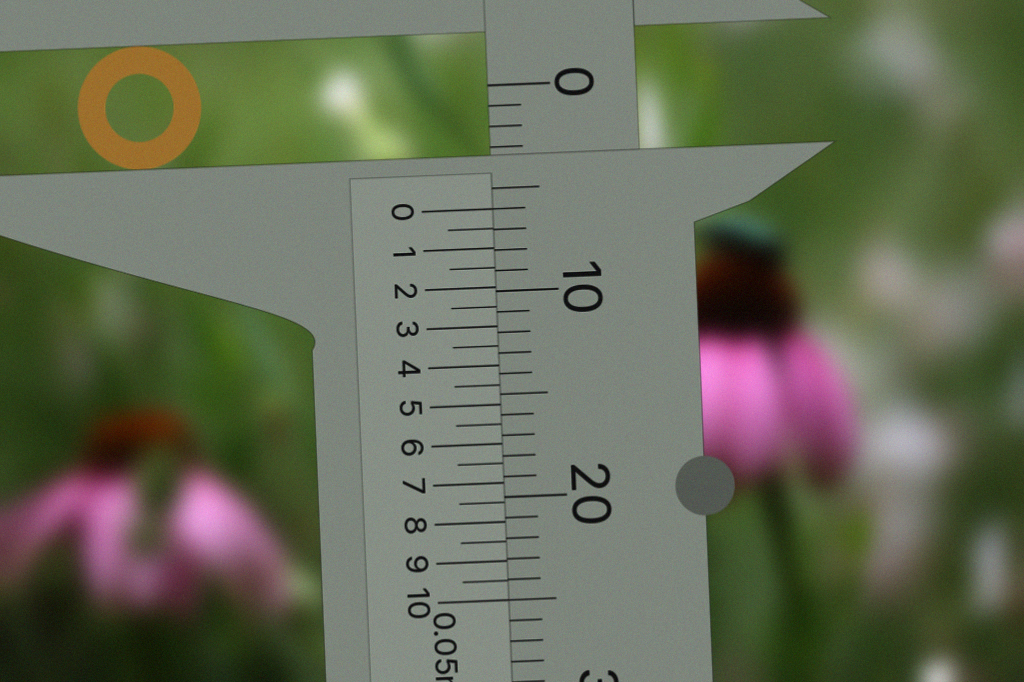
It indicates 6.0 mm
